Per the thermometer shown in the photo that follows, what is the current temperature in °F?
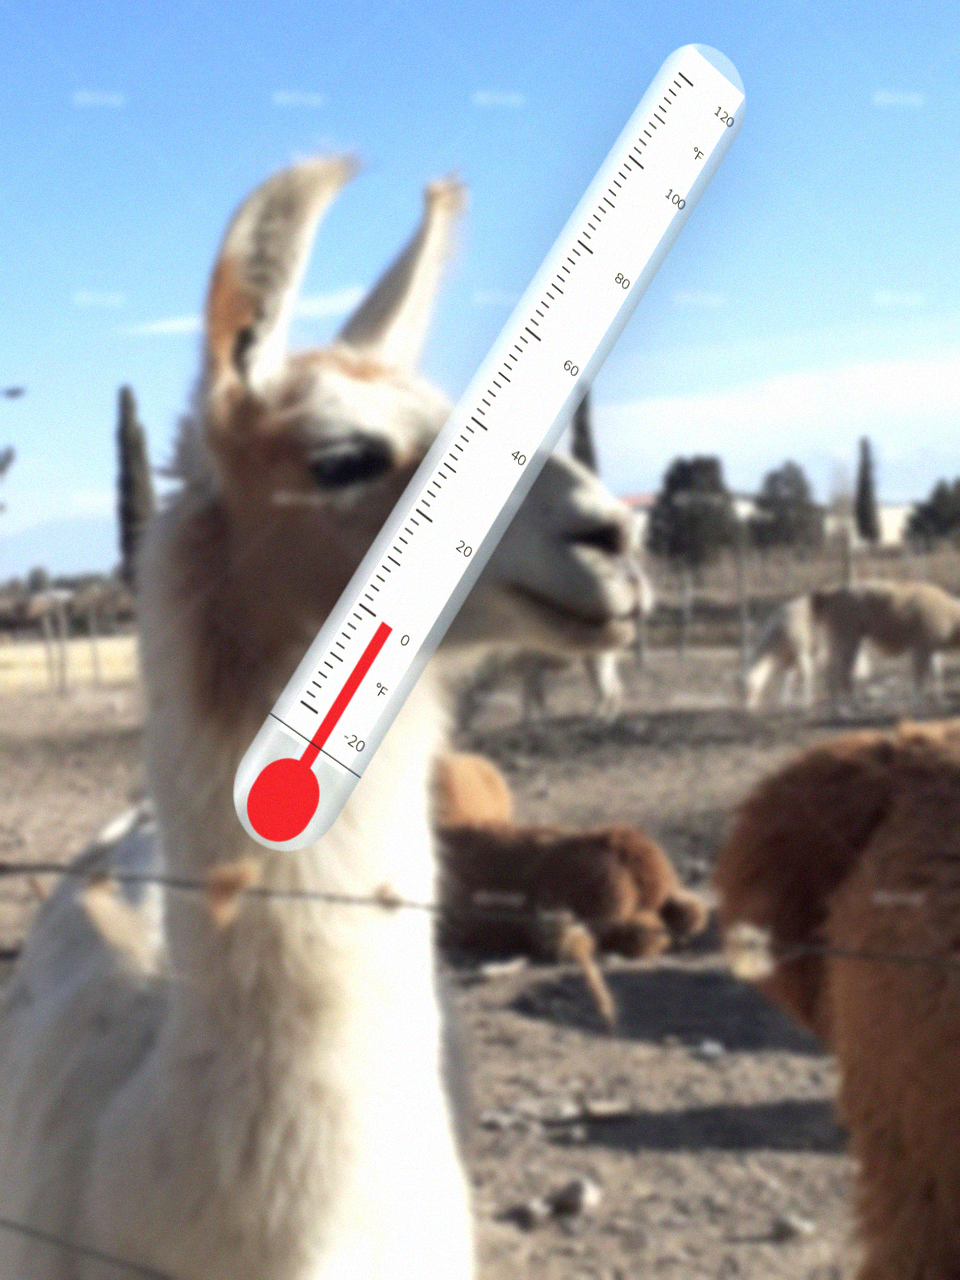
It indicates 0 °F
